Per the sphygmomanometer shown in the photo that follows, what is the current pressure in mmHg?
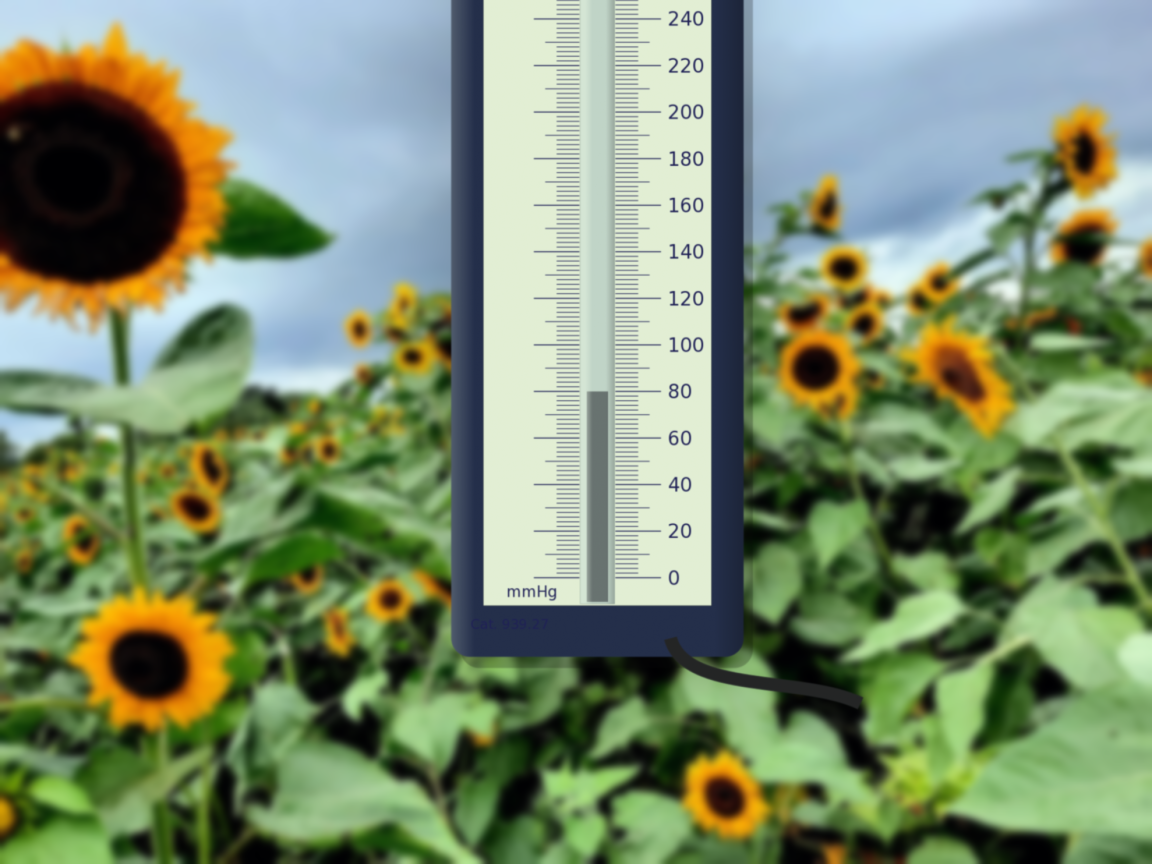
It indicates 80 mmHg
